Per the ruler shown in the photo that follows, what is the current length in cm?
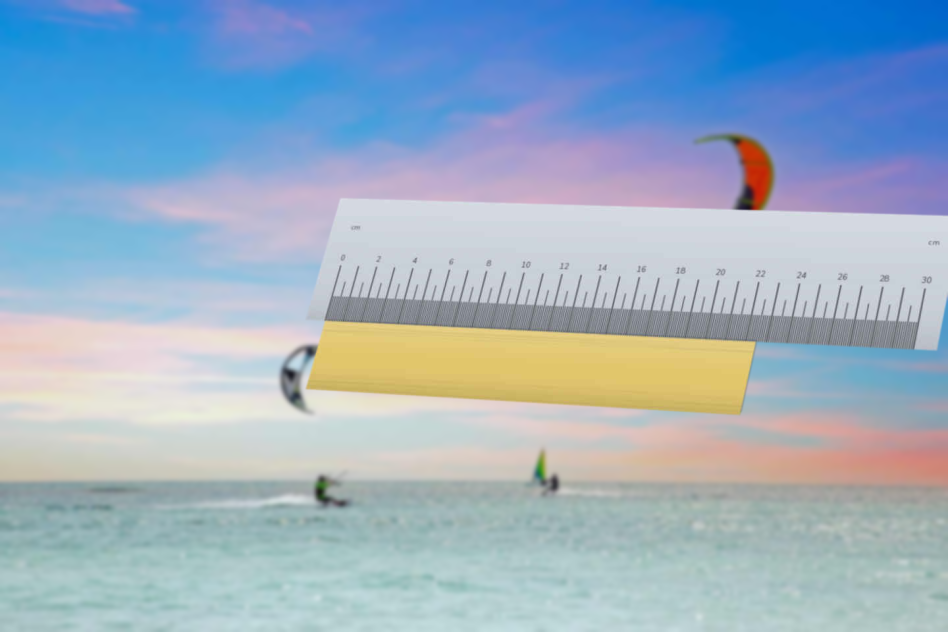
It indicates 22.5 cm
